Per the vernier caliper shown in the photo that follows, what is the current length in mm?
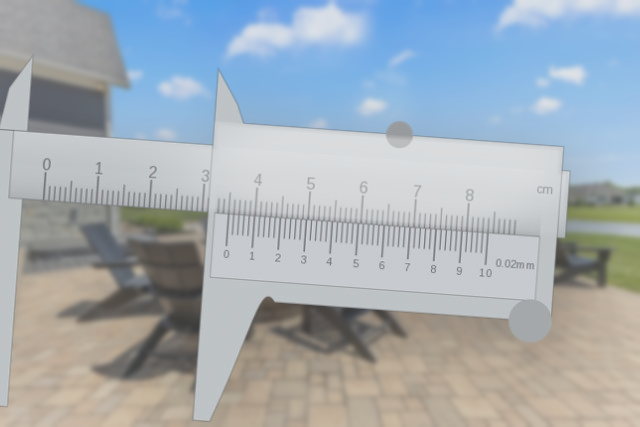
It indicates 35.0 mm
